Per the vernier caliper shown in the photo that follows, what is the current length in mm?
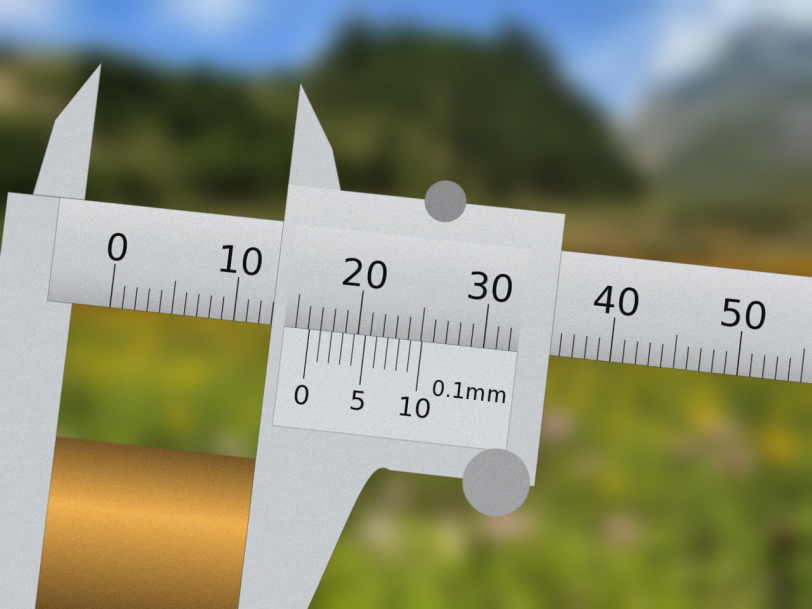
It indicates 16.1 mm
